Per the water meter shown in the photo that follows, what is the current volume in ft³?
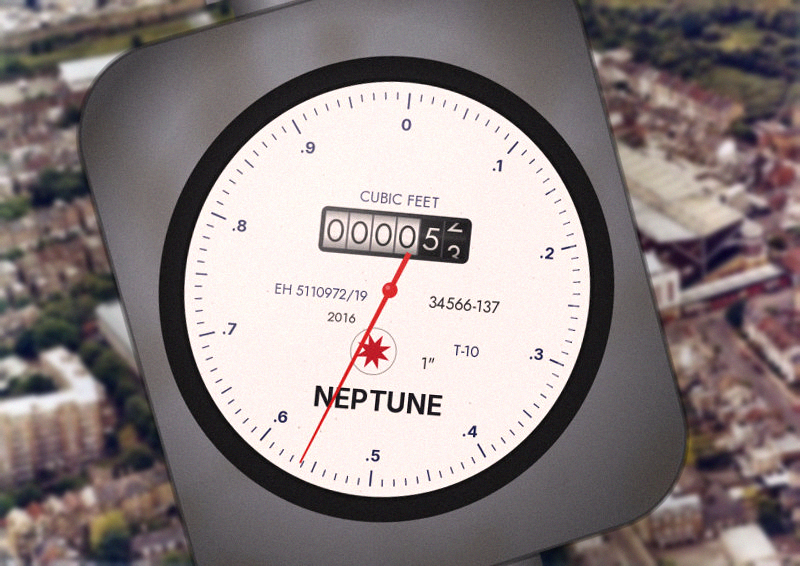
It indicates 52.56 ft³
